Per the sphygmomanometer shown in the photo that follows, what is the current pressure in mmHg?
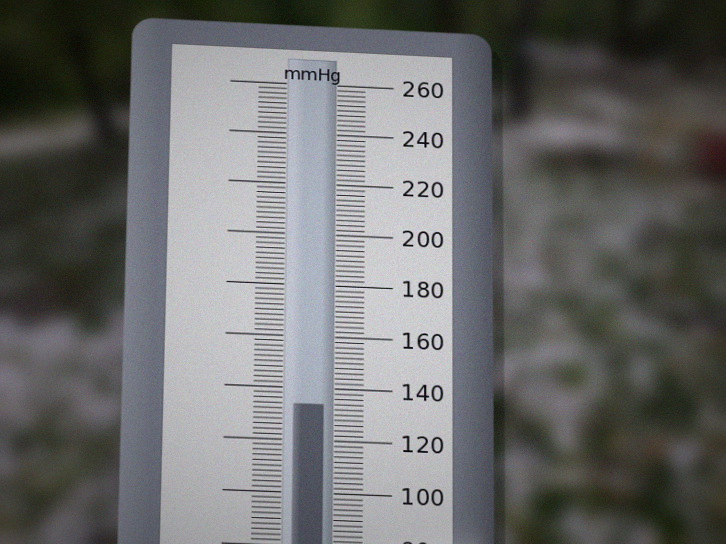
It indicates 134 mmHg
